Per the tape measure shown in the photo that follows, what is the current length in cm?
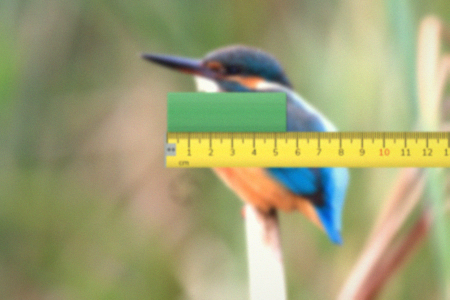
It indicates 5.5 cm
